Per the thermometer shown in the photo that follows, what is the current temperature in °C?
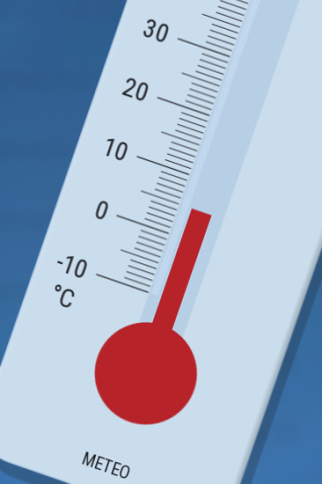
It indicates 5 °C
